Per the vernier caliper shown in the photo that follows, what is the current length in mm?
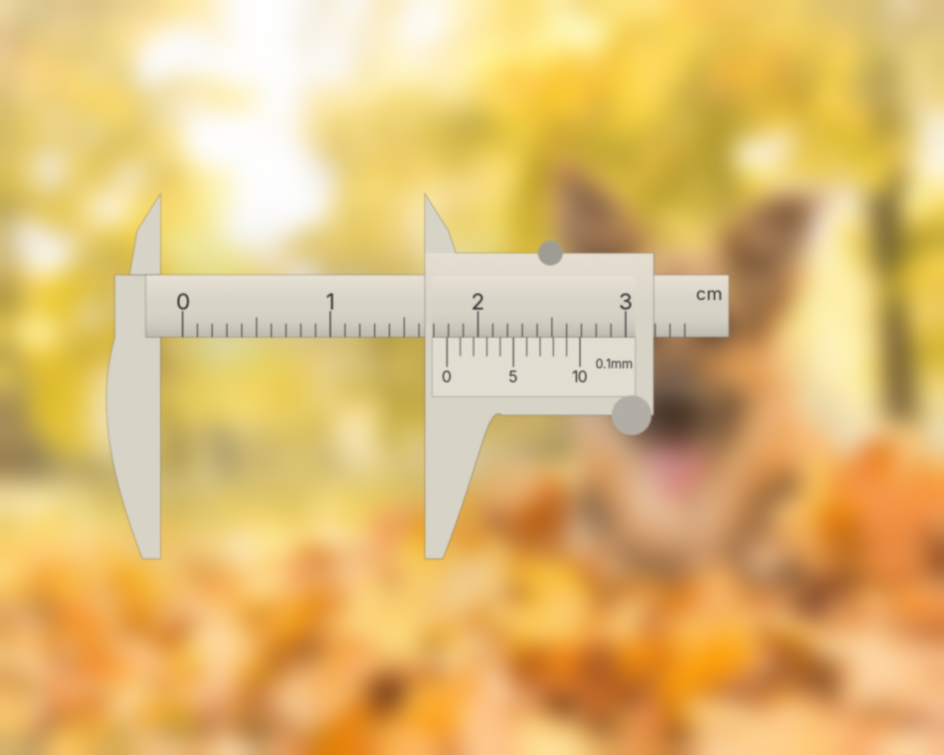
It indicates 17.9 mm
